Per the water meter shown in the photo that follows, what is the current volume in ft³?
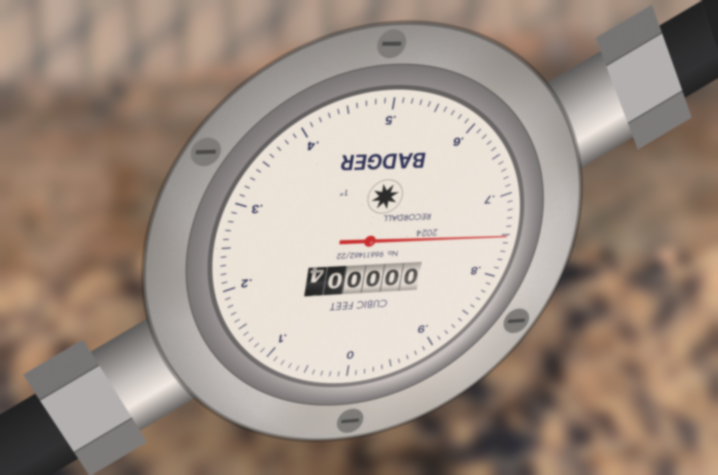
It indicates 3.75 ft³
